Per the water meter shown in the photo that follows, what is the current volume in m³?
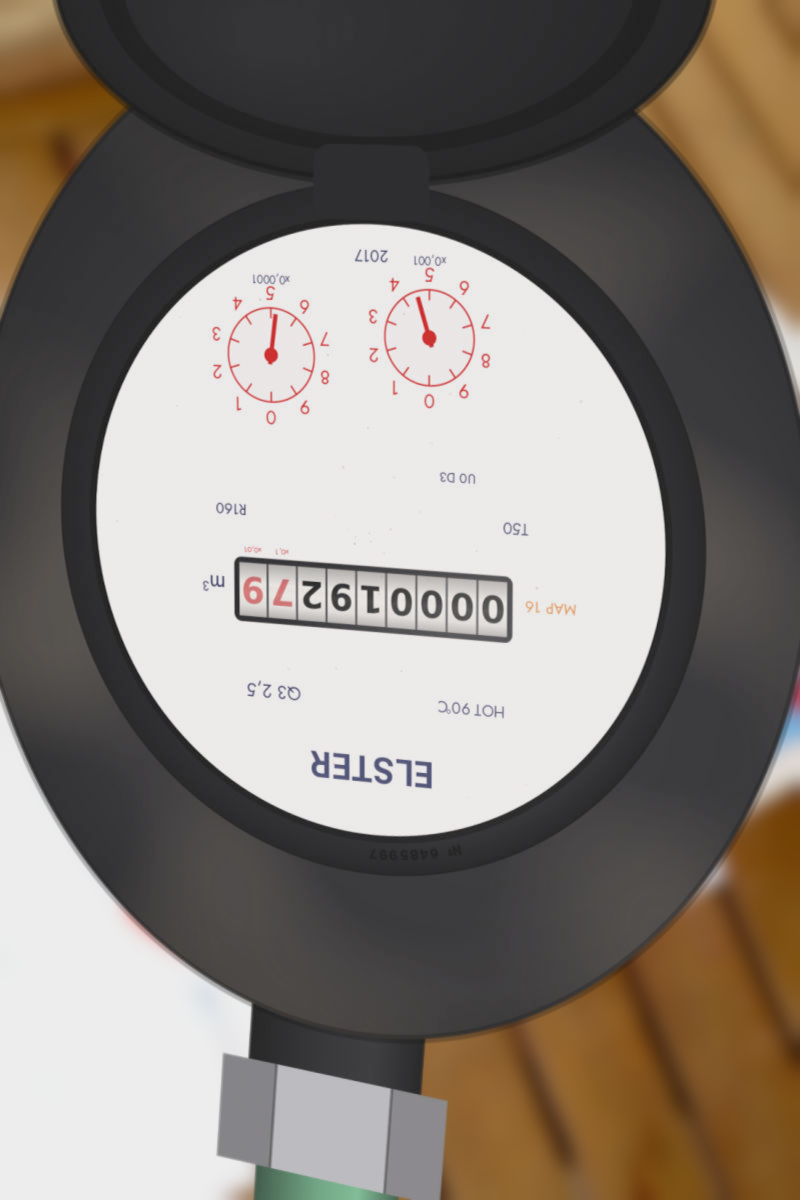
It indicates 192.7945 m³
